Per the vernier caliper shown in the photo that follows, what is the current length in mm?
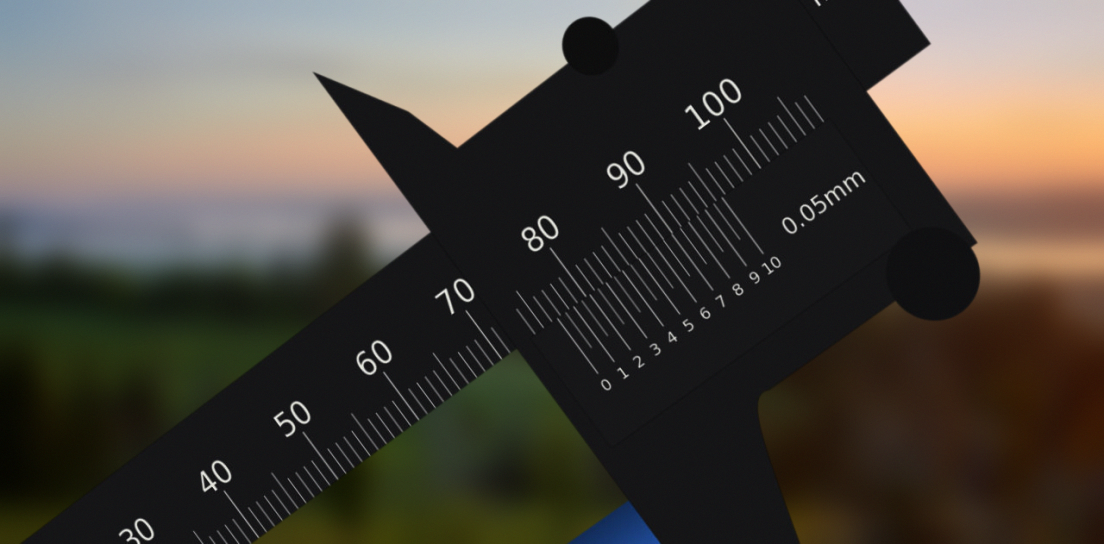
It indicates 76.6 mm
